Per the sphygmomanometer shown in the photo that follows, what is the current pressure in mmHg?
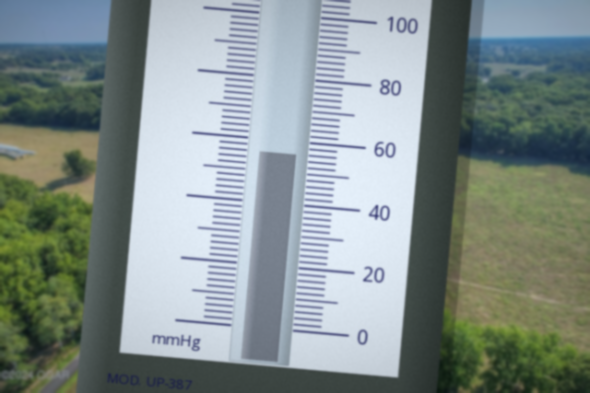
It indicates 56 mmHg
